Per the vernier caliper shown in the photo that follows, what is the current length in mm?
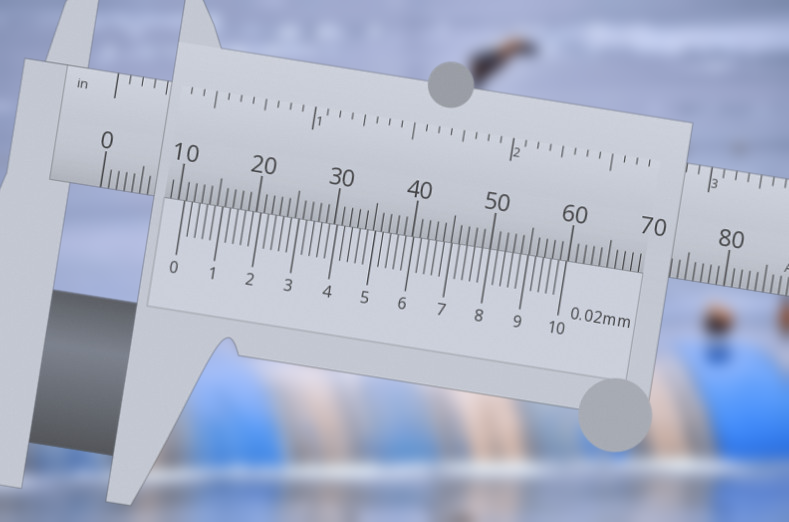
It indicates 10.8 mm
